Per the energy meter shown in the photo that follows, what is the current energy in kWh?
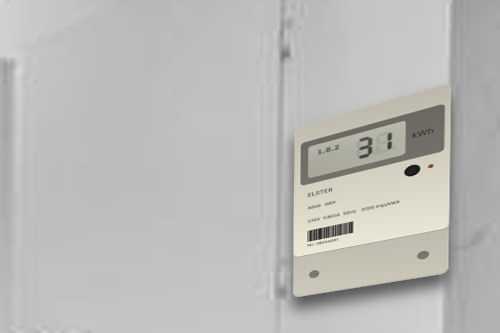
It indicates 31 kWh
